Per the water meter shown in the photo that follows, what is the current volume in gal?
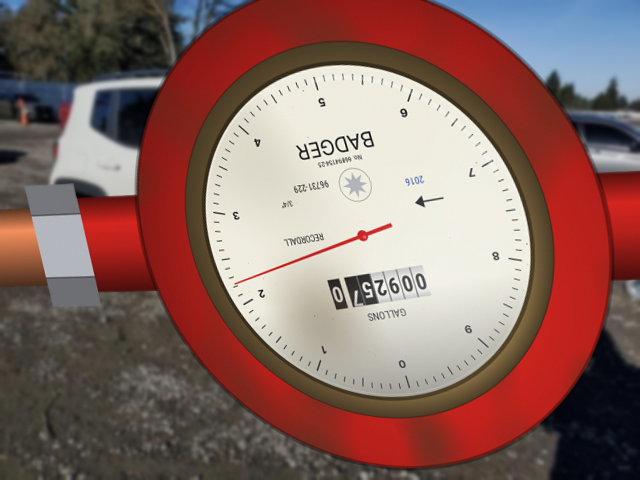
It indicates 92572.2 gal
